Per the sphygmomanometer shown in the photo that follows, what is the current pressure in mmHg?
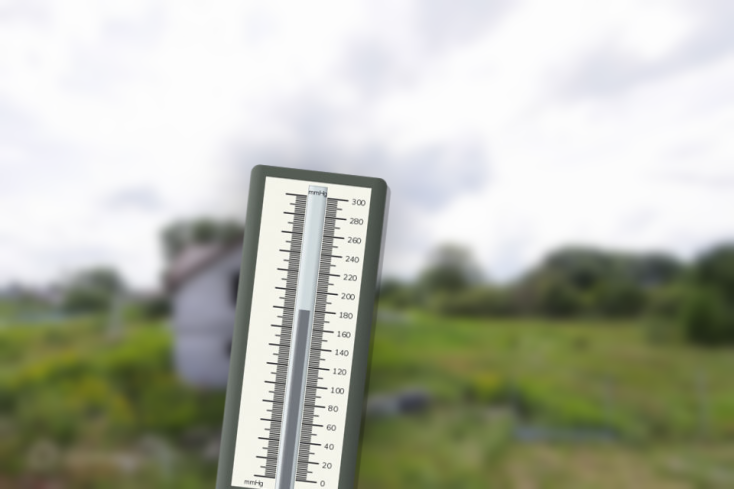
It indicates 180 mmHg
